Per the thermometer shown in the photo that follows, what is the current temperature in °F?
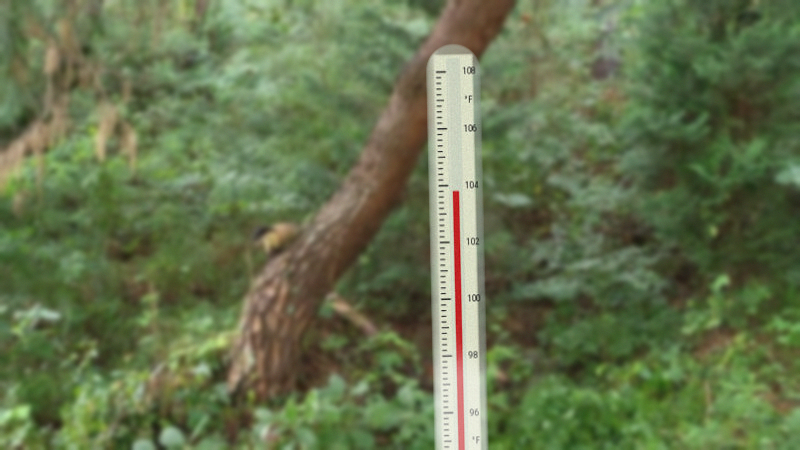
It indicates 103.8 °F
